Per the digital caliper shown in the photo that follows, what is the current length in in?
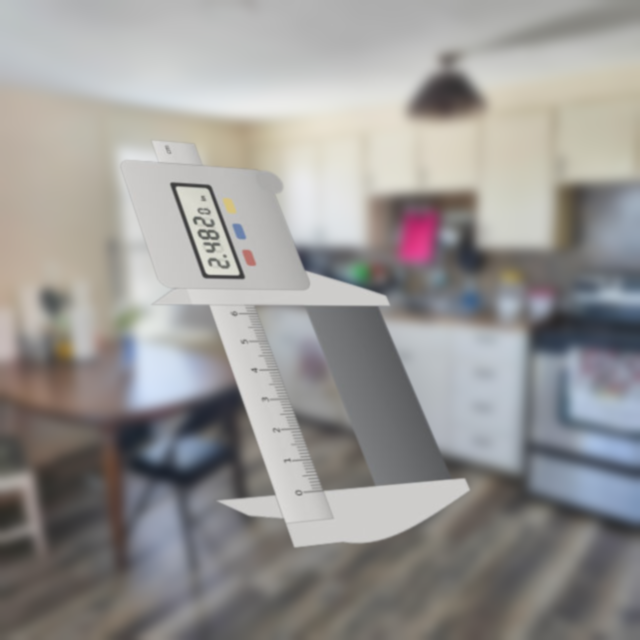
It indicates 2.4820 in
